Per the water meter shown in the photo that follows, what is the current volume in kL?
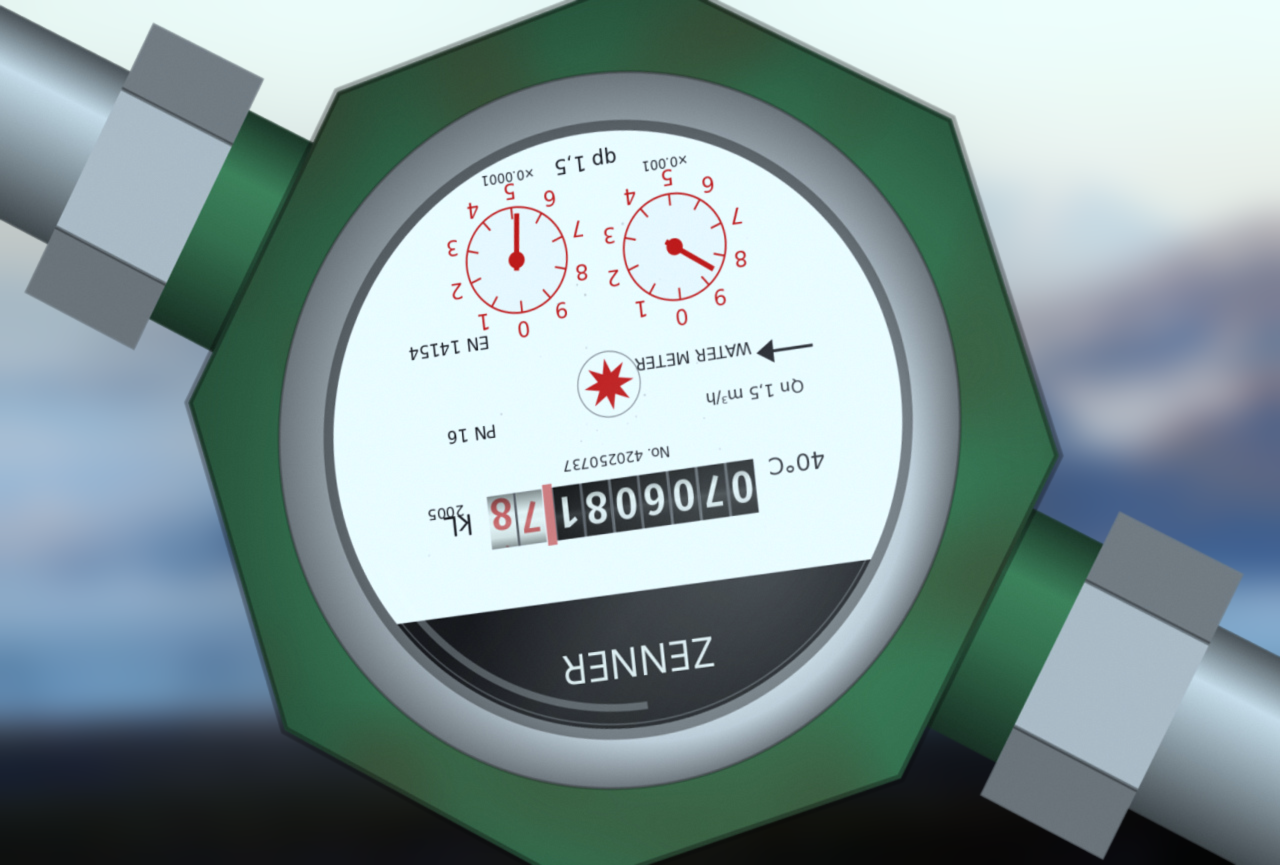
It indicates 706081.7785 kL
